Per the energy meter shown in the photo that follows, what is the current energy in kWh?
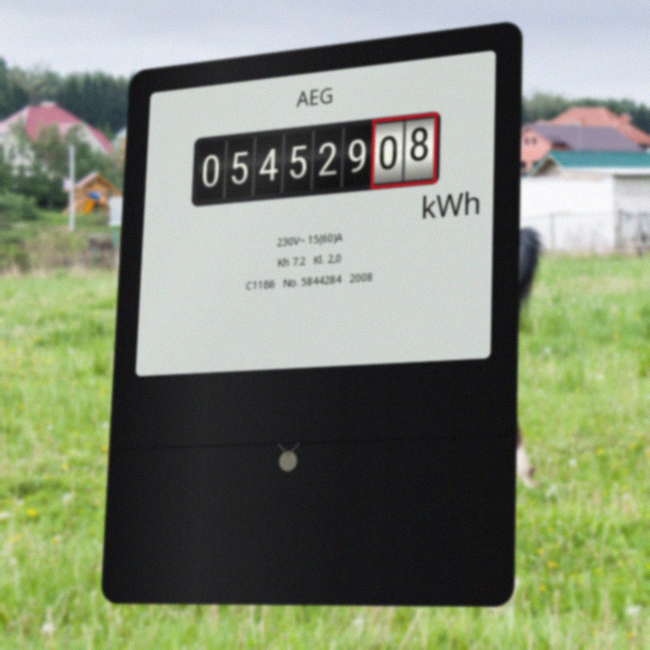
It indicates 54529.08 kWh
